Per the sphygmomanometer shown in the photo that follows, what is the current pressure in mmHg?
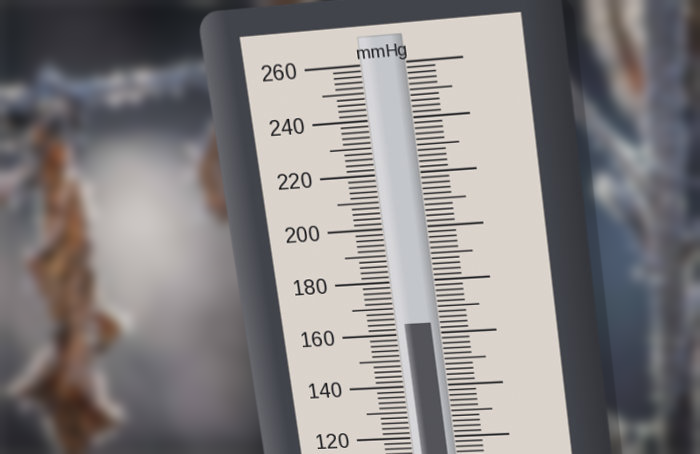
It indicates 164 mmHg
